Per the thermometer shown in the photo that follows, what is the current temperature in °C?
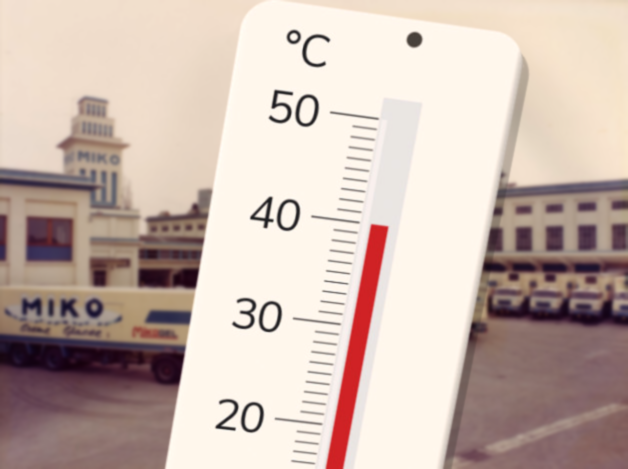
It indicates 40 °C
